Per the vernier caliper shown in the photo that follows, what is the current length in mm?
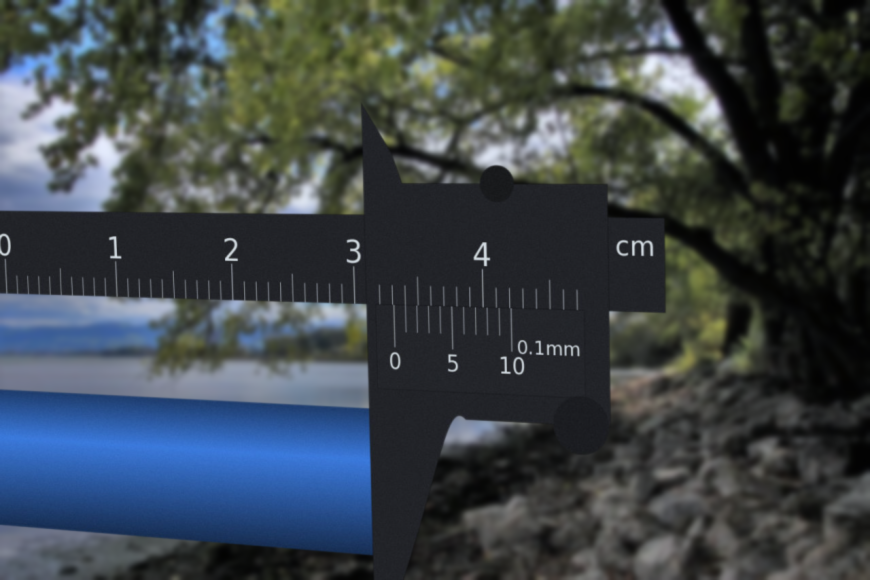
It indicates 33.1 mm
